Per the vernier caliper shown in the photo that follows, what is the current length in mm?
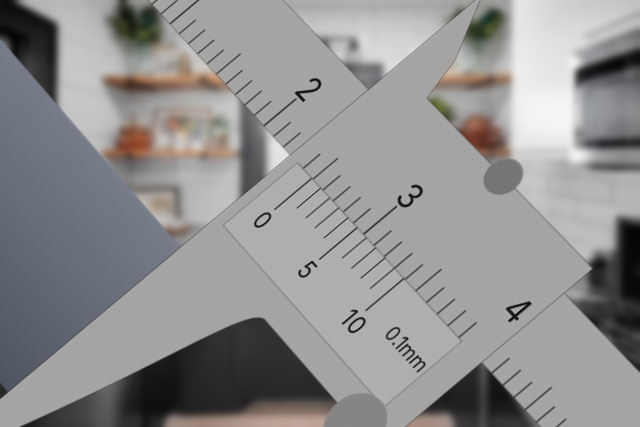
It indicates 24.9 mm
